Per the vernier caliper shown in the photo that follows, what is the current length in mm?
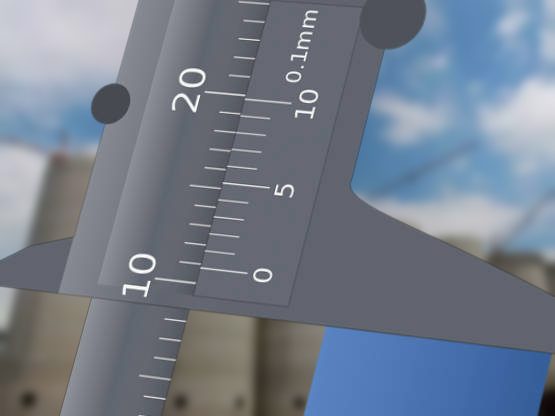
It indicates 10.8 mm
